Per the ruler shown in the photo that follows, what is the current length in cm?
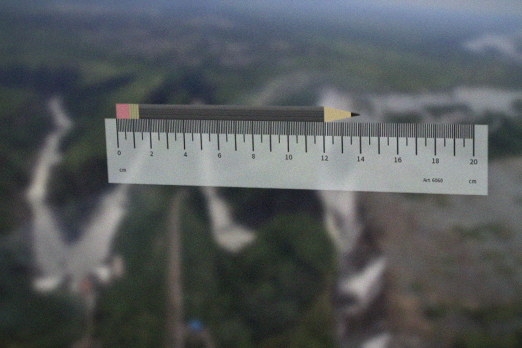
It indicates 14 cm
